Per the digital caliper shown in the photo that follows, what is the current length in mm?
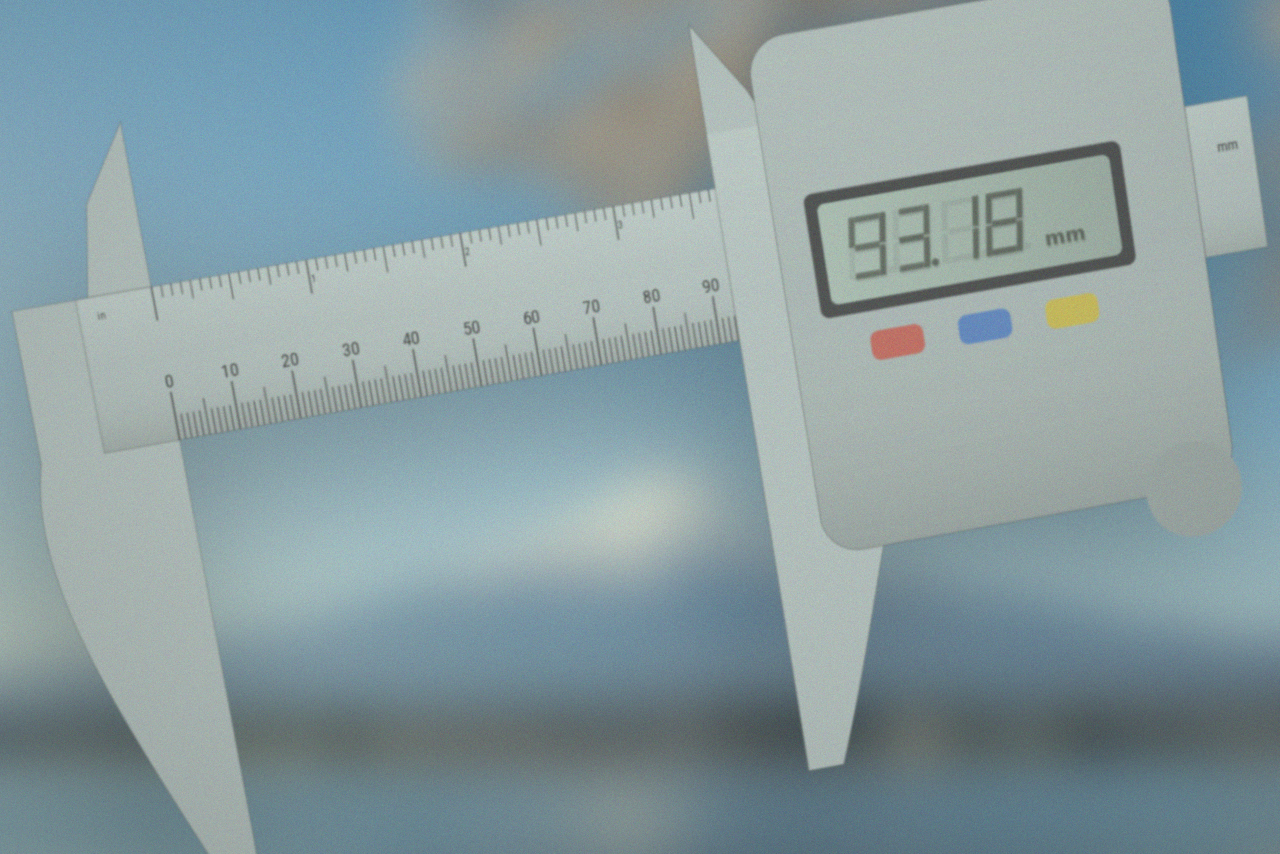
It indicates 93.18 mm
